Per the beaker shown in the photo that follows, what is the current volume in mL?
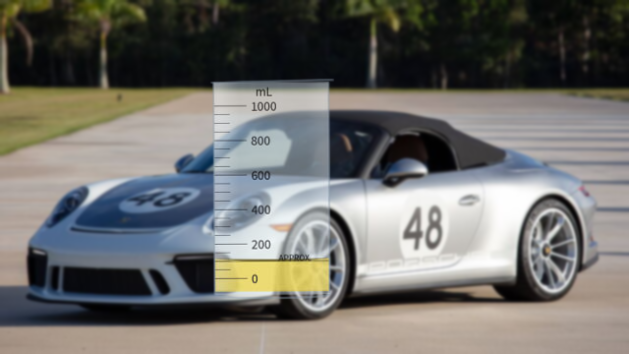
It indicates 100 mL
